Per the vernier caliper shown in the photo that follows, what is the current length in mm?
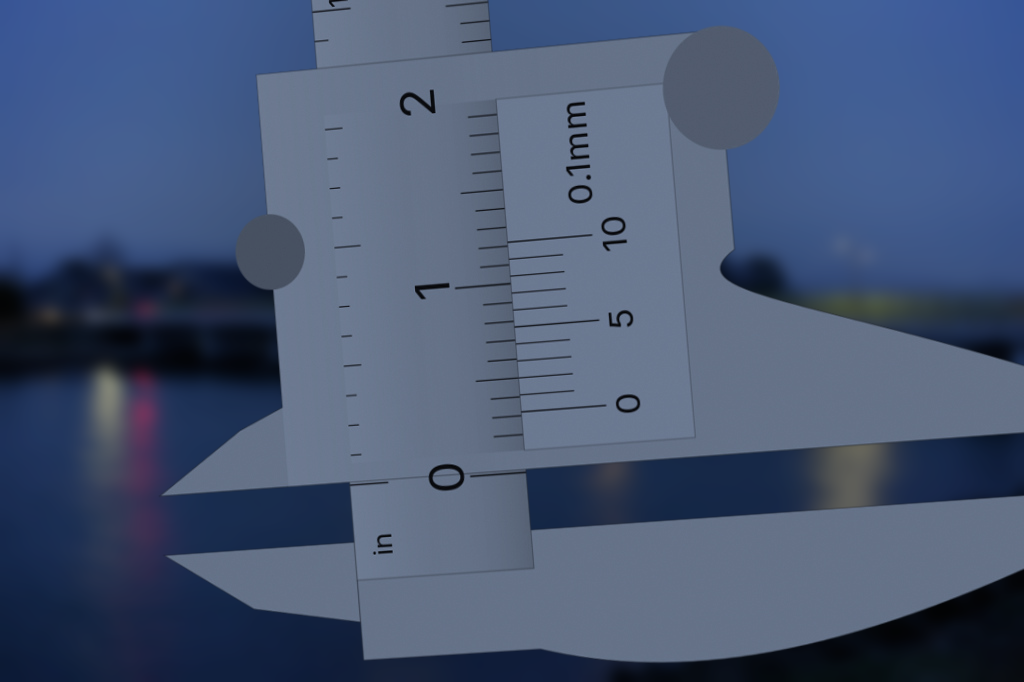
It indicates 3.2 mm
